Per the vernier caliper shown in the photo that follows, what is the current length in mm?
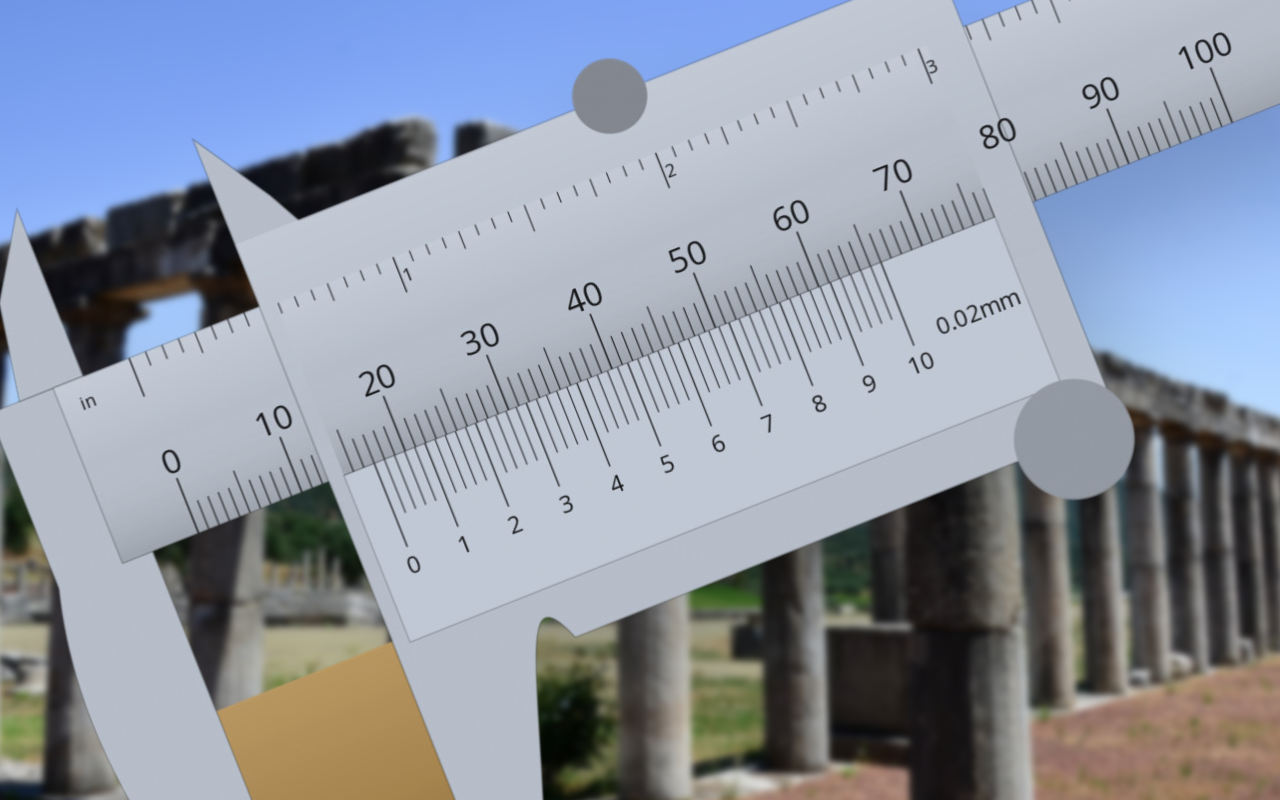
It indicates 17.0 mm
